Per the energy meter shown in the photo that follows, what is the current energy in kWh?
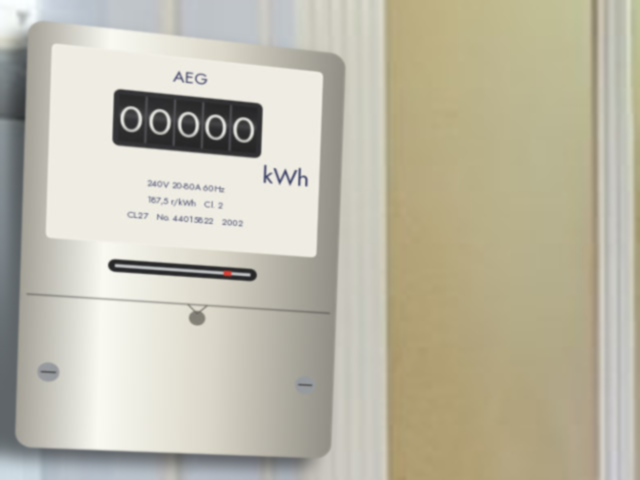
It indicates 0 kWh
